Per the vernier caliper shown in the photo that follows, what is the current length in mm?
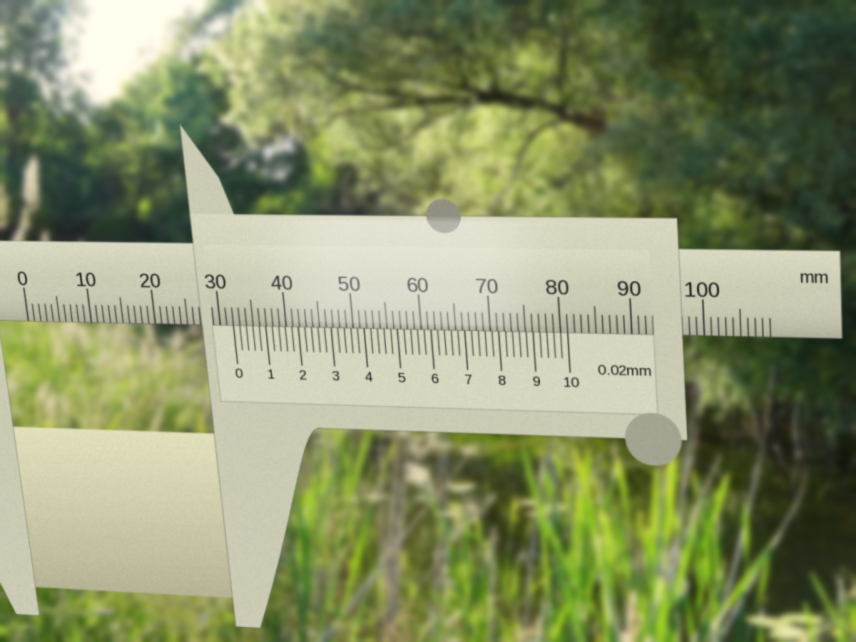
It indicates 32.0 mm
